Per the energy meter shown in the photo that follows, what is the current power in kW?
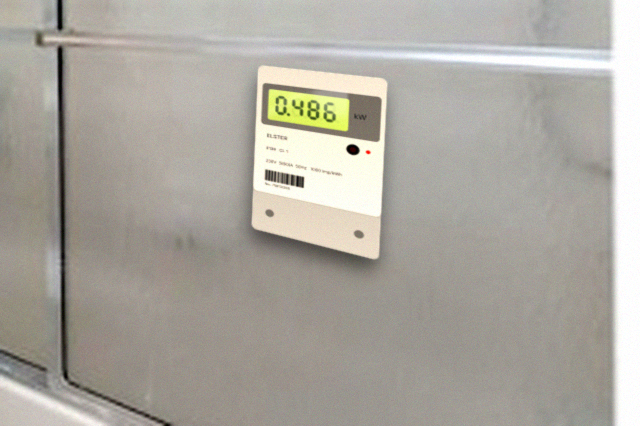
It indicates 0.486 kW
